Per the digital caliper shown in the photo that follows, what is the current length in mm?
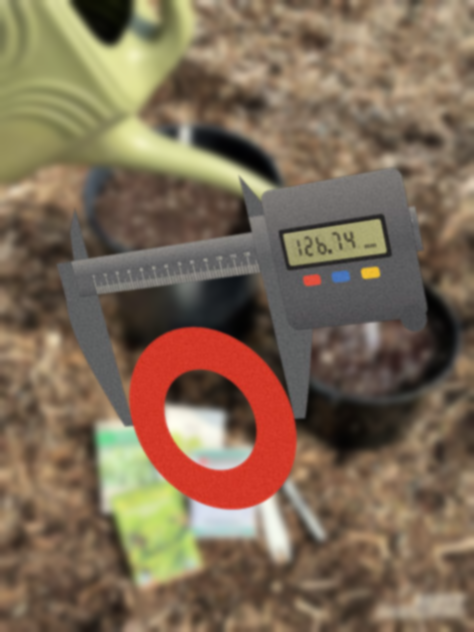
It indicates 126.74 mm
